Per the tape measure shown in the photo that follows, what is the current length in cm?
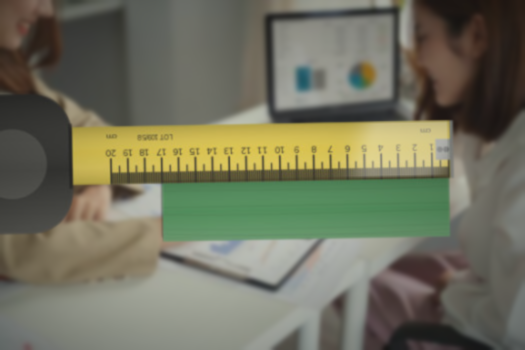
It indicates 17 cm
